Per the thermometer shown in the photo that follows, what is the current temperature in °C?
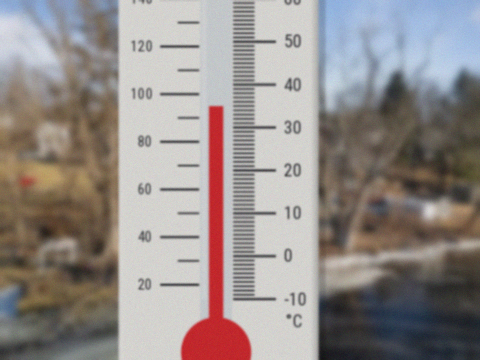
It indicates 35 °C
